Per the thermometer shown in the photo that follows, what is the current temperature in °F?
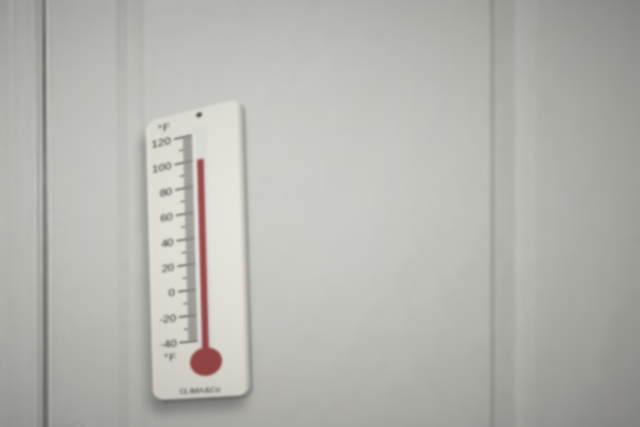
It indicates 100 °F
